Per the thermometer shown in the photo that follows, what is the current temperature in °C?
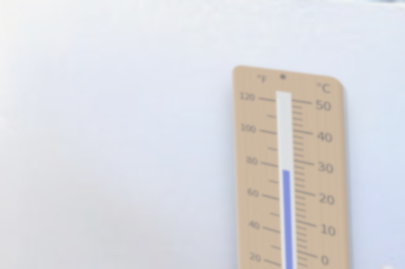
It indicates 26 °C
